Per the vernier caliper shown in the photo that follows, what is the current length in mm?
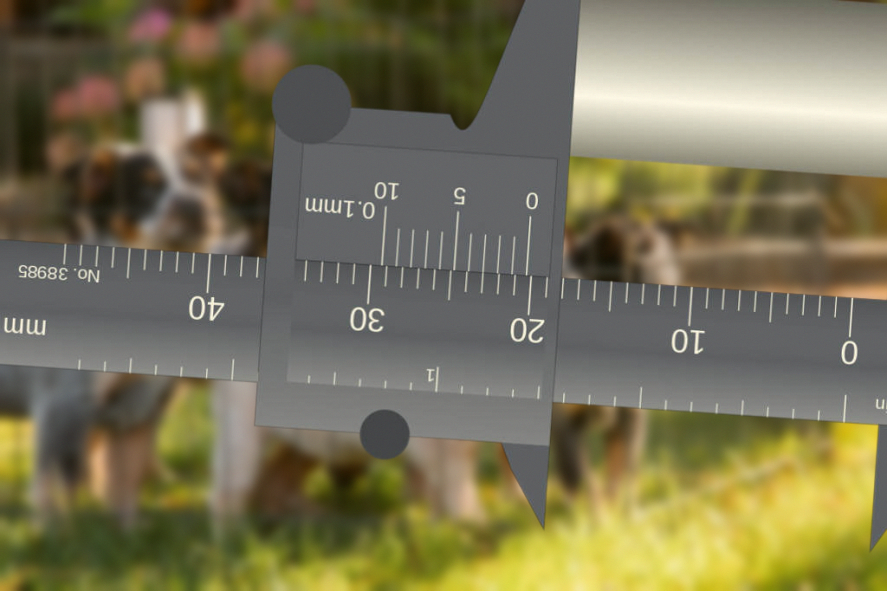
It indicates 20.3 mm
